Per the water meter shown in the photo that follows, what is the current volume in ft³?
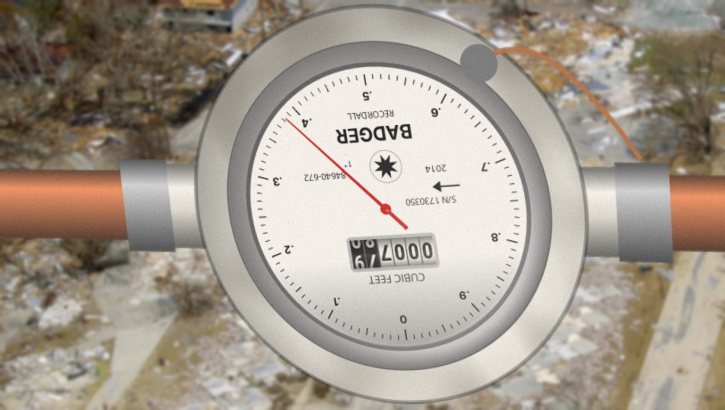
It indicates 779.38 ft³
